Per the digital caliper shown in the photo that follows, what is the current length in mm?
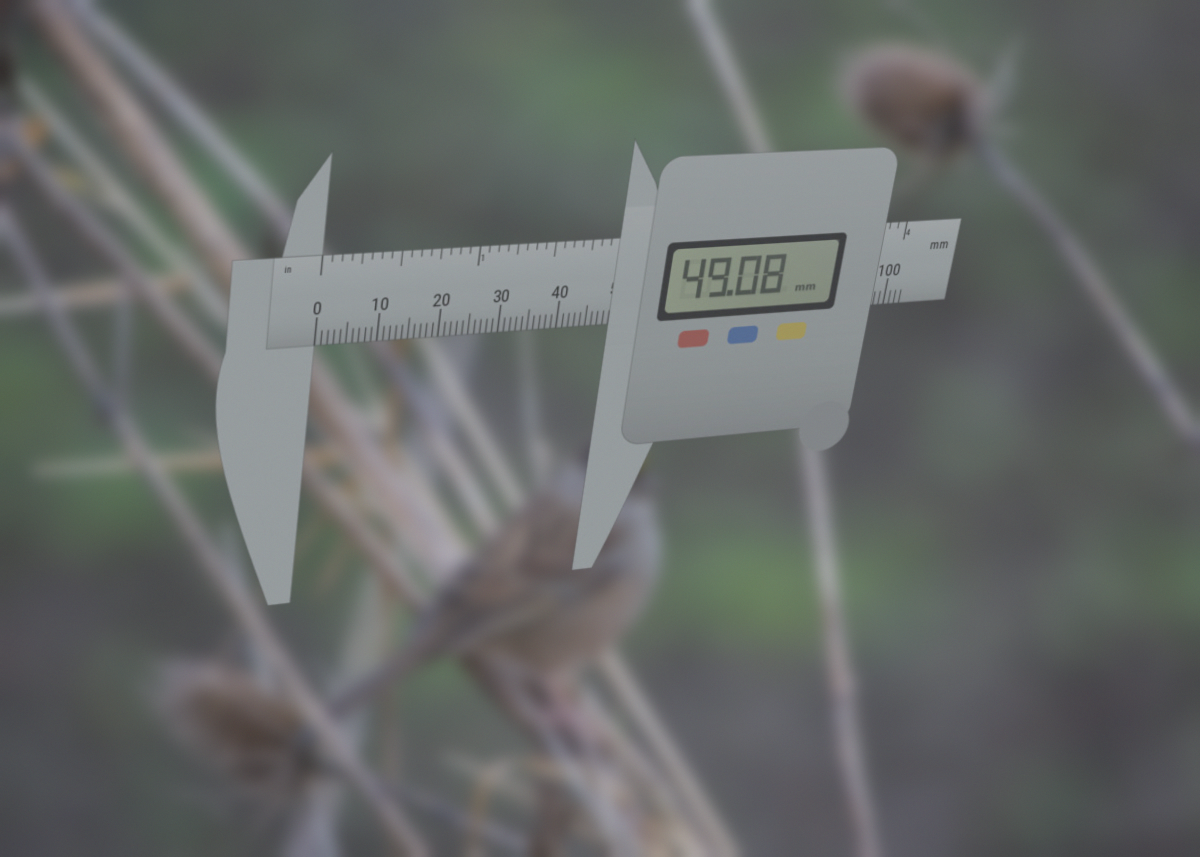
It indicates 49.08 mm
